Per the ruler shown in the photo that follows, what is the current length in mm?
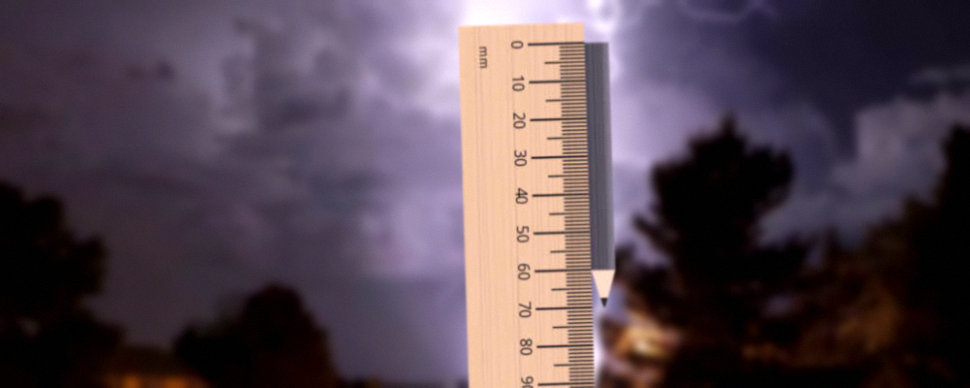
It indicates 70 mm
